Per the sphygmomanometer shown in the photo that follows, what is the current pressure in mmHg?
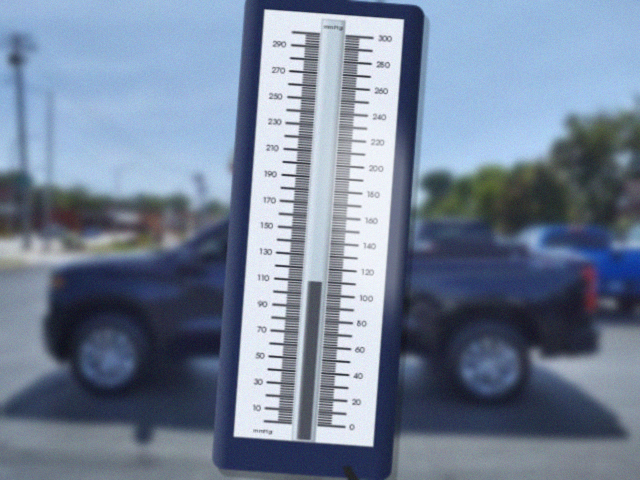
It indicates 110 mmHg
